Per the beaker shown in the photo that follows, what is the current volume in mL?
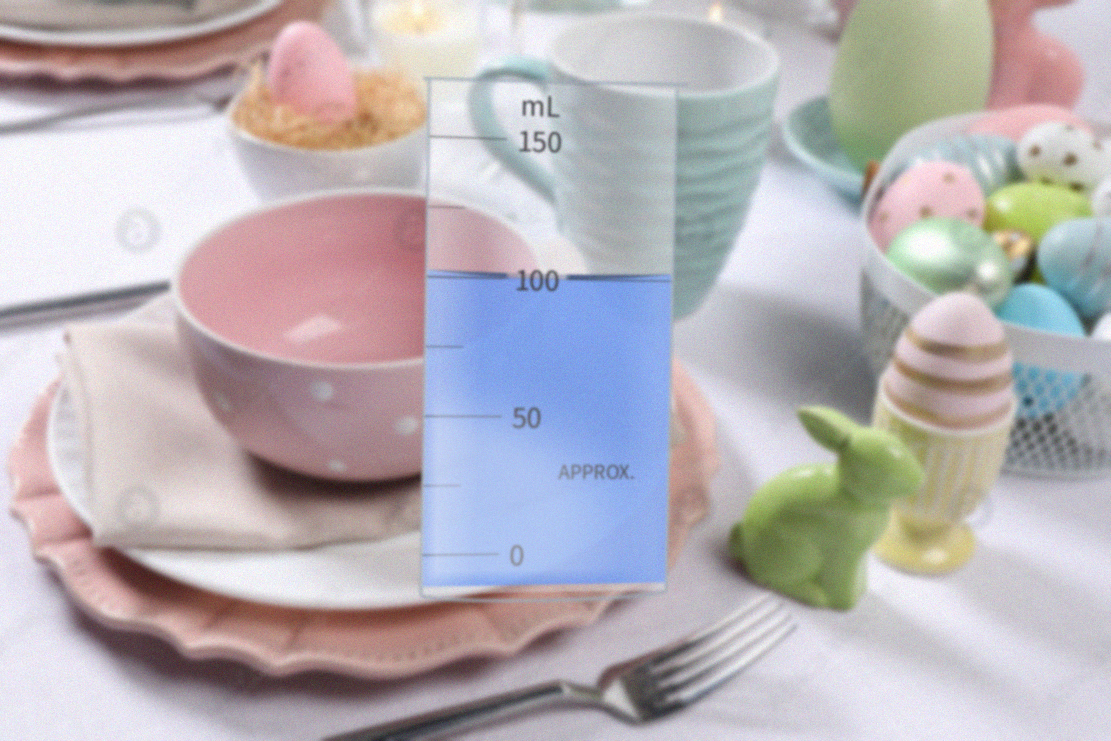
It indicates 100 mL
